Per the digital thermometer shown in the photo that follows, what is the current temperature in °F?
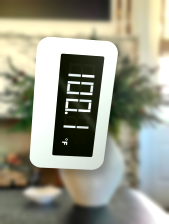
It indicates 100.1 °F
